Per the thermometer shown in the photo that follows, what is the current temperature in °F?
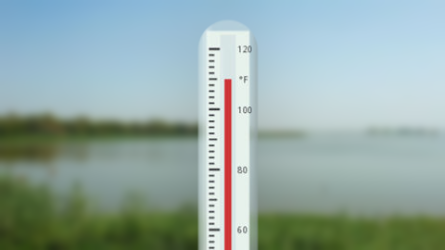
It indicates 110 °F
